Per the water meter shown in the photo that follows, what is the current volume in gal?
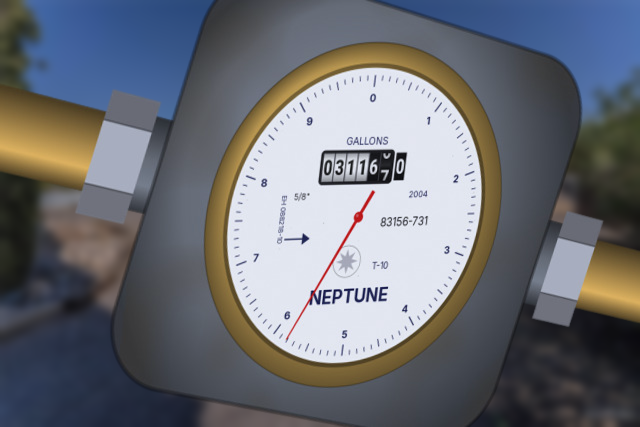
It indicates 311665.8 gal
